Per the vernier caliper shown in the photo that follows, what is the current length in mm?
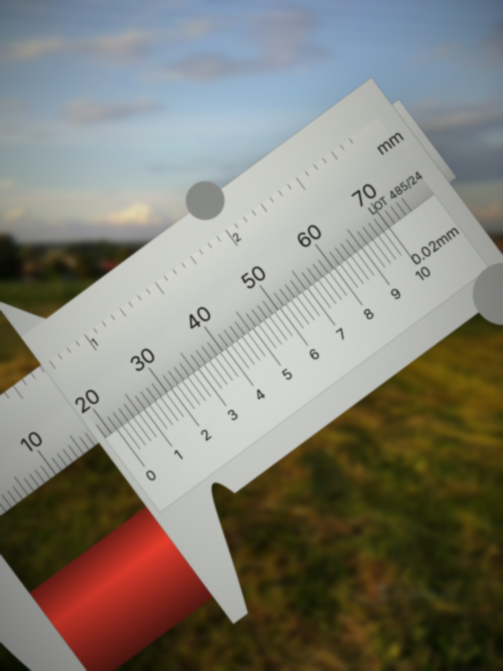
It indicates 21.0 mm
